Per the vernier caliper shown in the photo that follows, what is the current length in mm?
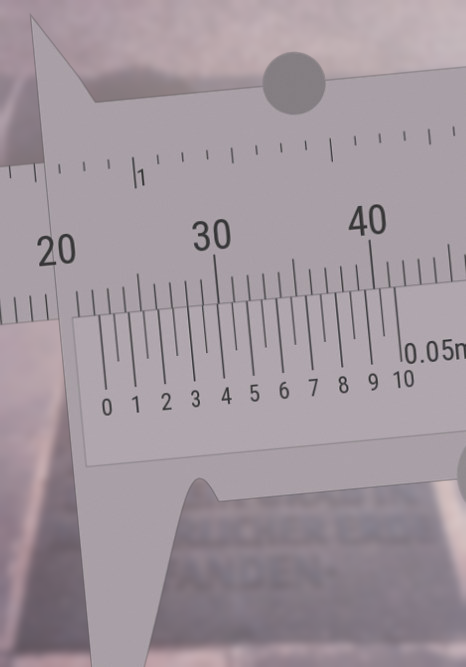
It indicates 22.3 mm
